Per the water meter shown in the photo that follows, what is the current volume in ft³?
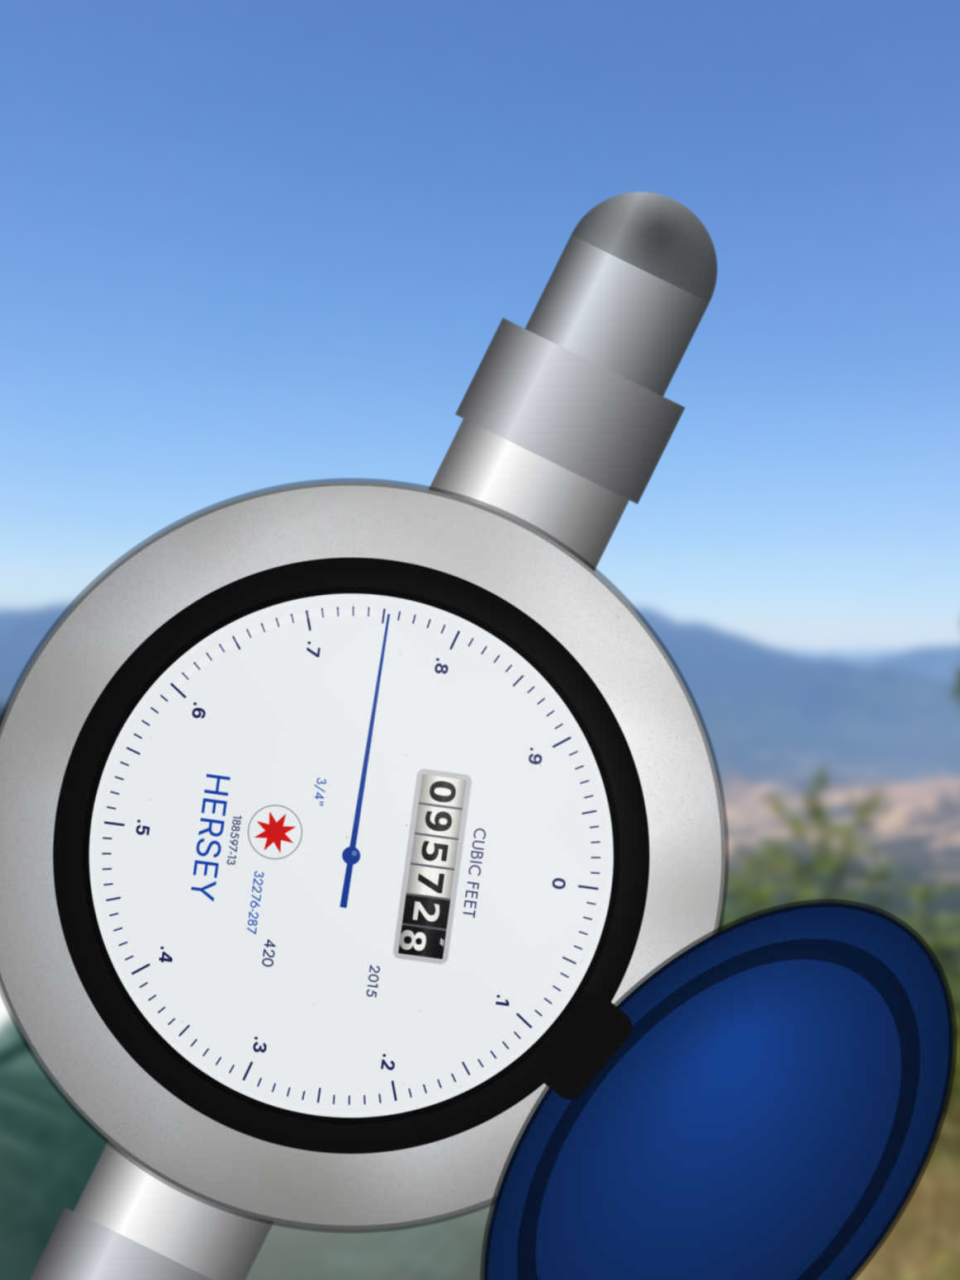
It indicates 95727.75 ft³
